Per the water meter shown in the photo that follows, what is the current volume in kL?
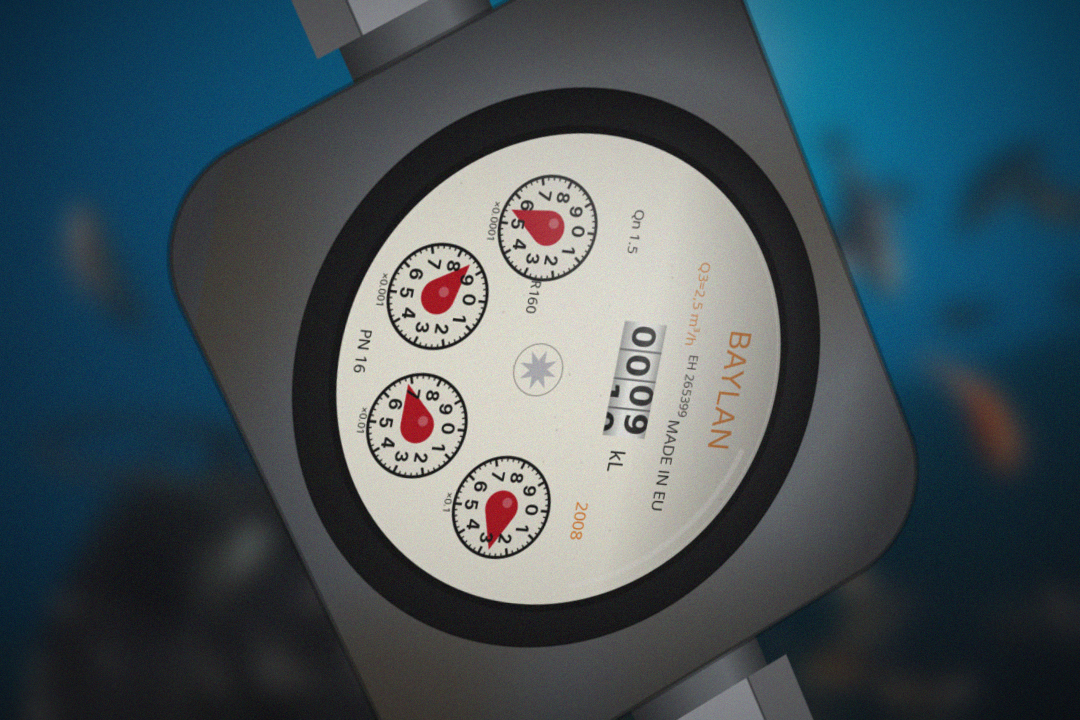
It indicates 9.2685 kL
